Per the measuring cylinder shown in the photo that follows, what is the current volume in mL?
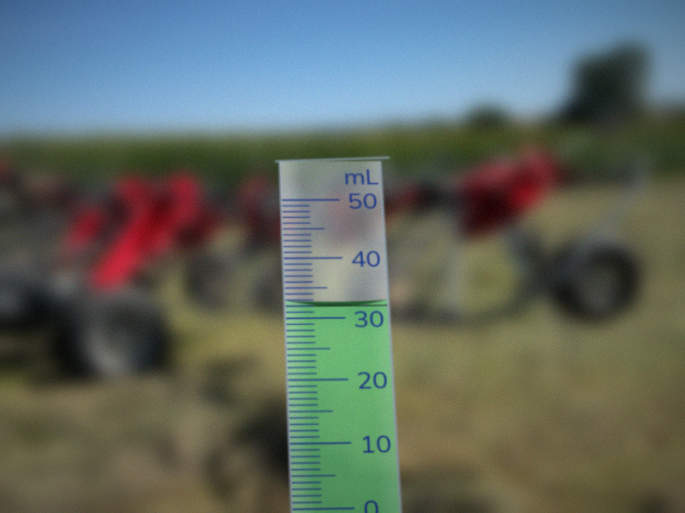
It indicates 32 mL
